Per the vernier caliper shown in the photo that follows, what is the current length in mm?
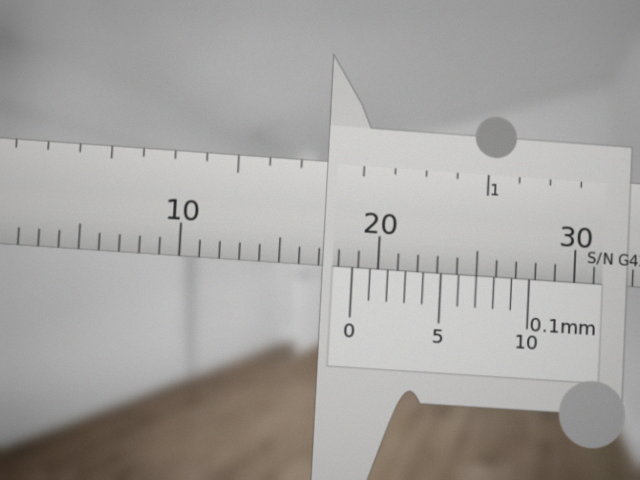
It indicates 18.7 mm
